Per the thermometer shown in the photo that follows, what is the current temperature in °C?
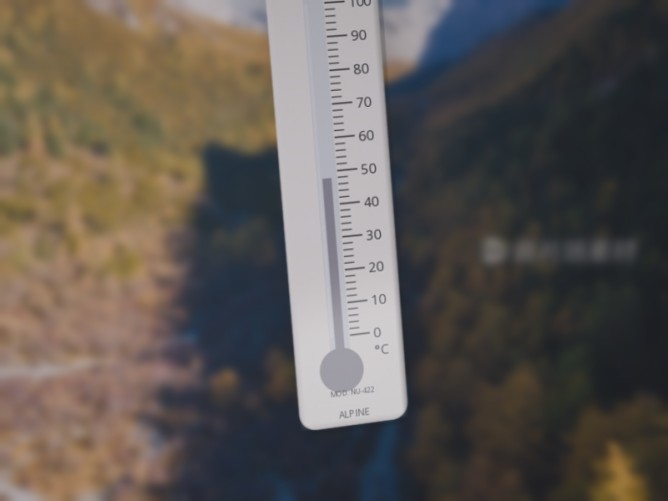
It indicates 48 °C
